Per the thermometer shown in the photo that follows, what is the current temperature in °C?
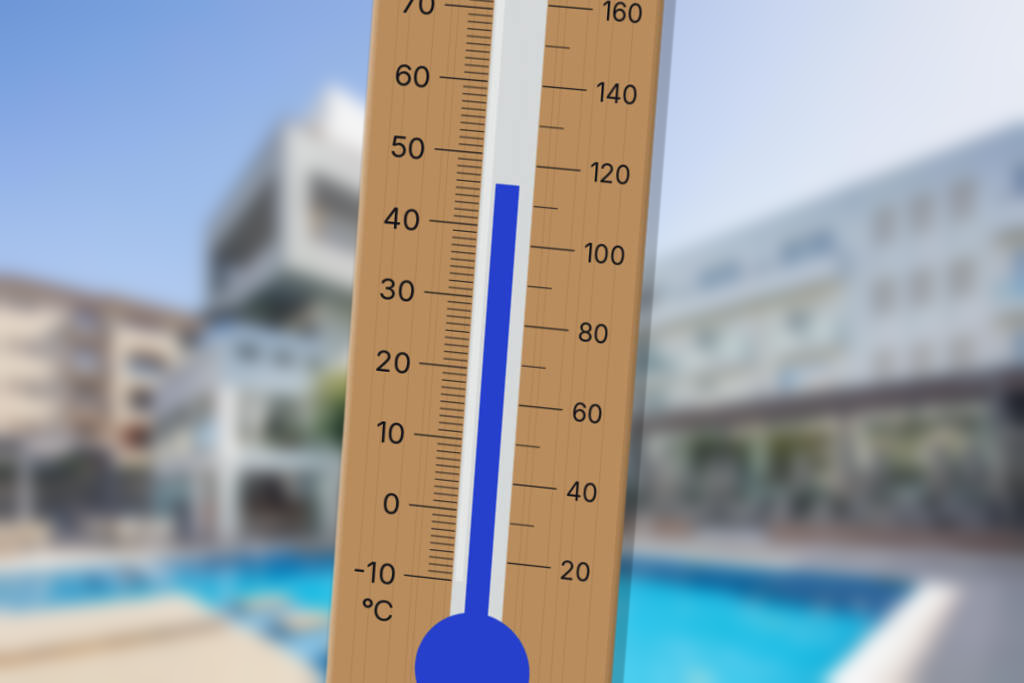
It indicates 46 °C
